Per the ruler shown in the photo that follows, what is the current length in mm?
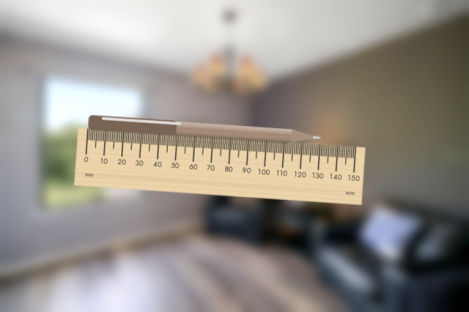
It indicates 130 mm
